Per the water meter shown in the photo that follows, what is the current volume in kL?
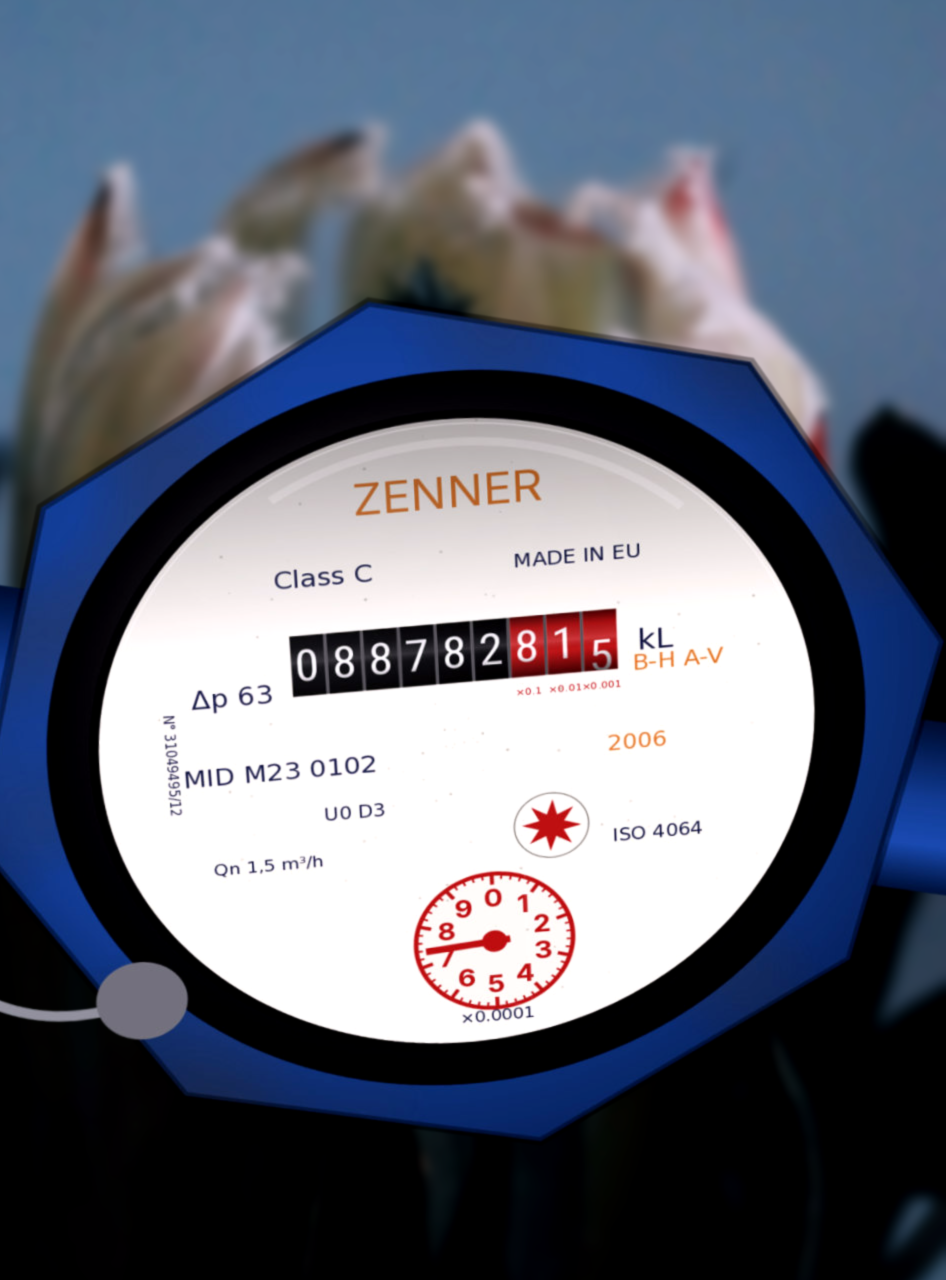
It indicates 88782.8147 kL
